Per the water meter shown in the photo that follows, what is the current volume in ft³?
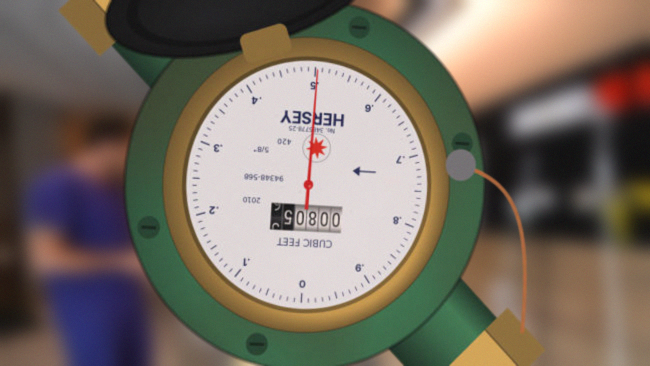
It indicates 8055.50 ft³
